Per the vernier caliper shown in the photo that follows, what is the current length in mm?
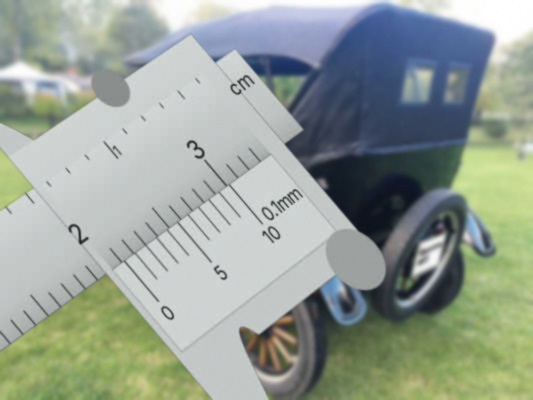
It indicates 21.2 mm
